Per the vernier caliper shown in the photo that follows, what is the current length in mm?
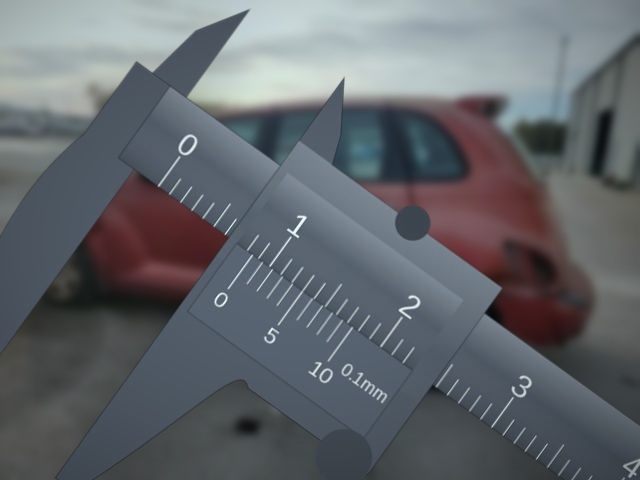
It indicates 8.5 mm
